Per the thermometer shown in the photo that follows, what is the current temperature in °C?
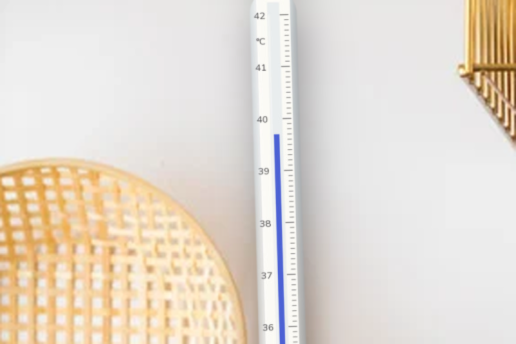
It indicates 39.7 °C
